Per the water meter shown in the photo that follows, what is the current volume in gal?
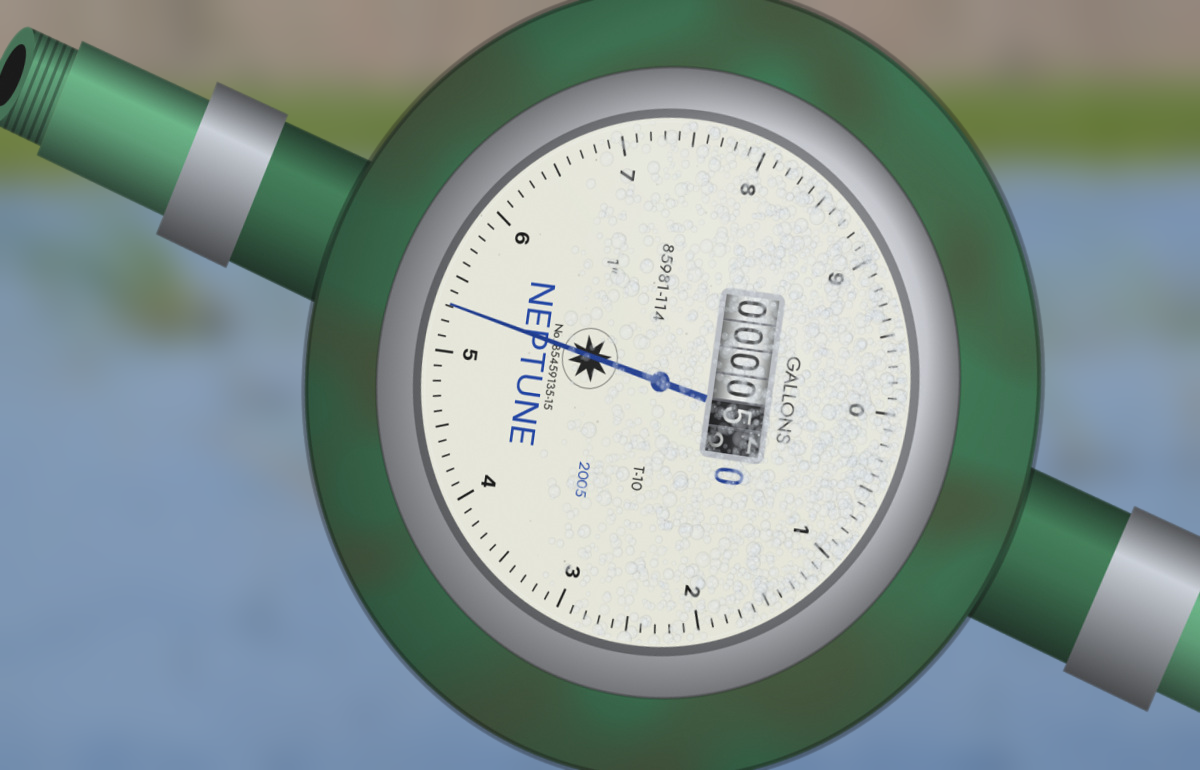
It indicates 525.3 gal
